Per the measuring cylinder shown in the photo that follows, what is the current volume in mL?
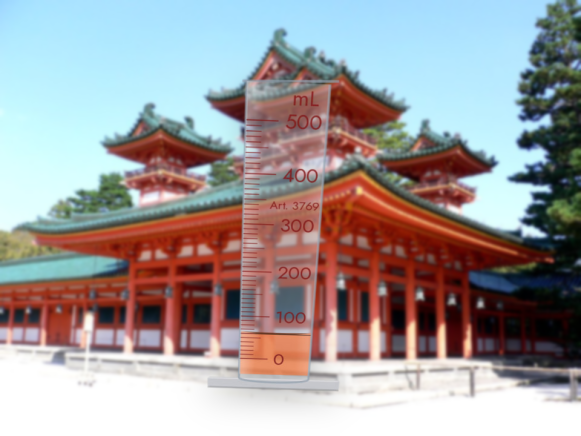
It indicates 60 mL
